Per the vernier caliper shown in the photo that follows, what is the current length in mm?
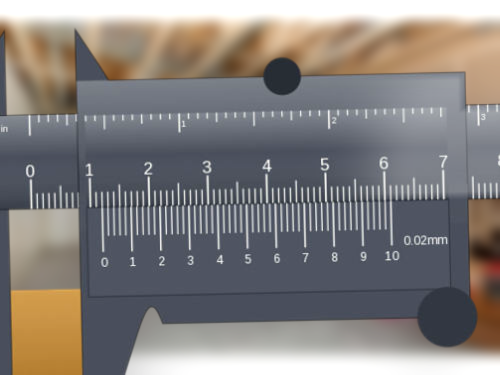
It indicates 12.0 mm
